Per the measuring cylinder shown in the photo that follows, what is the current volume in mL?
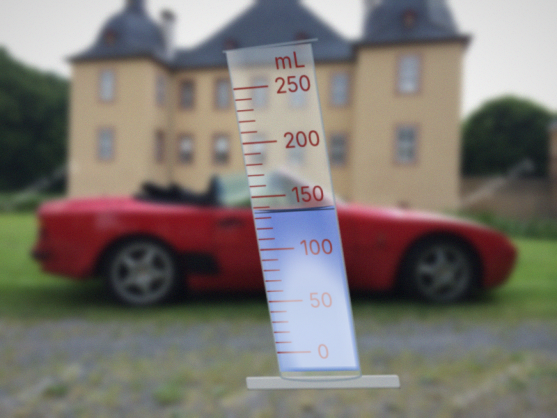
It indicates 135 mL
